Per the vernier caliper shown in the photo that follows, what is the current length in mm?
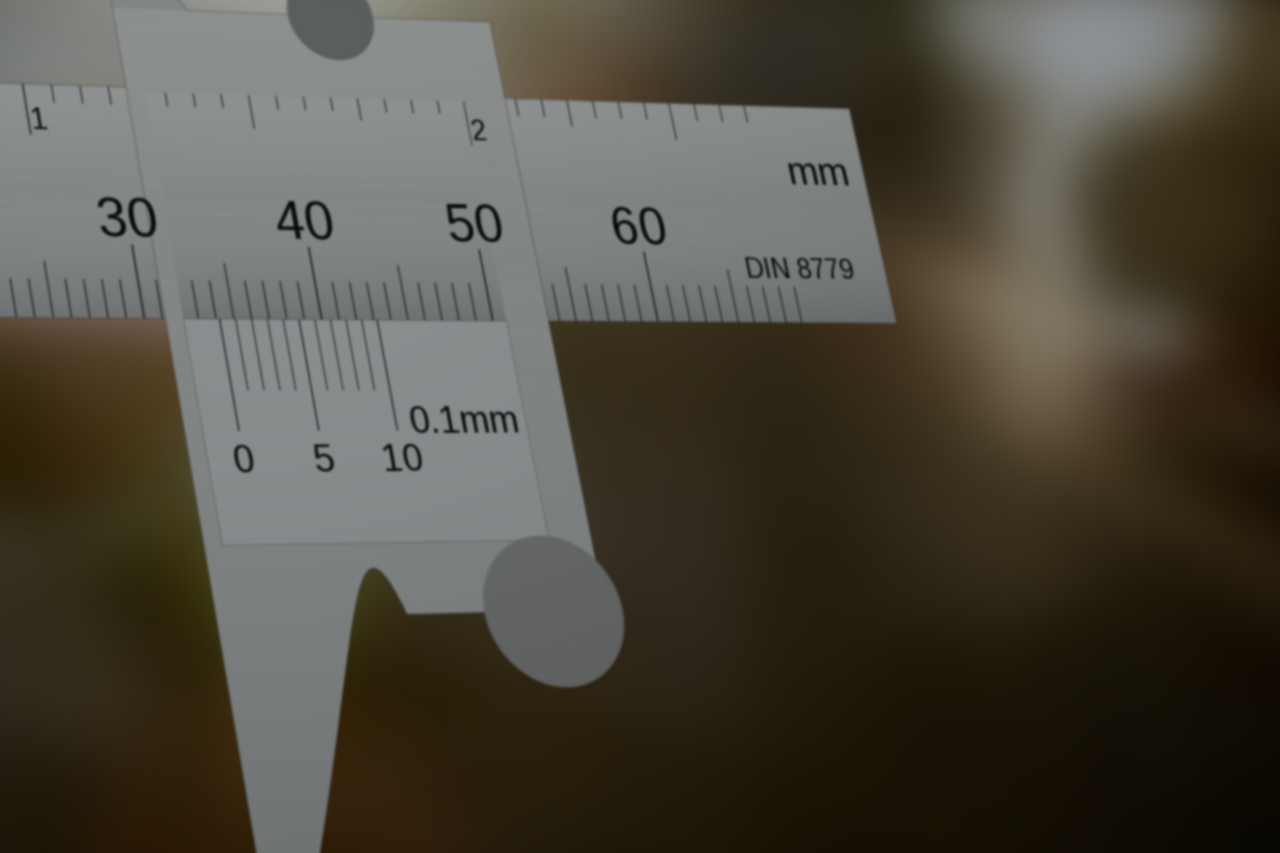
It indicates 34.2 mm
